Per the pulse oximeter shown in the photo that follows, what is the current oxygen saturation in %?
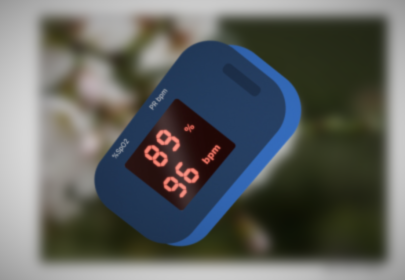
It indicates 89 %
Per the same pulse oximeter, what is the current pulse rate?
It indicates 96 bpm
